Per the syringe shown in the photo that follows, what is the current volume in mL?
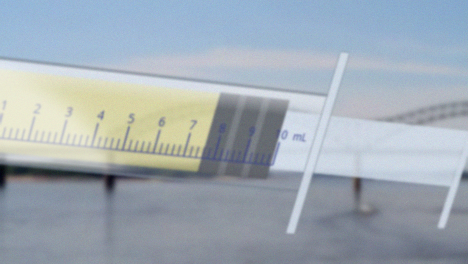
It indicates 7.6 mL
